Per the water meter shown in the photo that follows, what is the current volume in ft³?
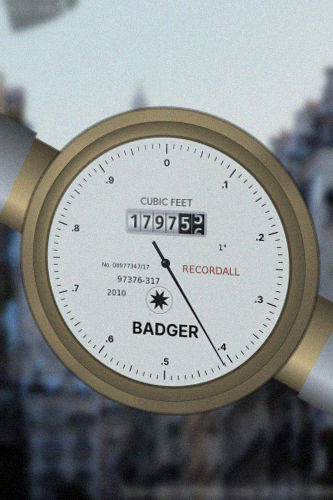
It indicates 179755.41 ft³
